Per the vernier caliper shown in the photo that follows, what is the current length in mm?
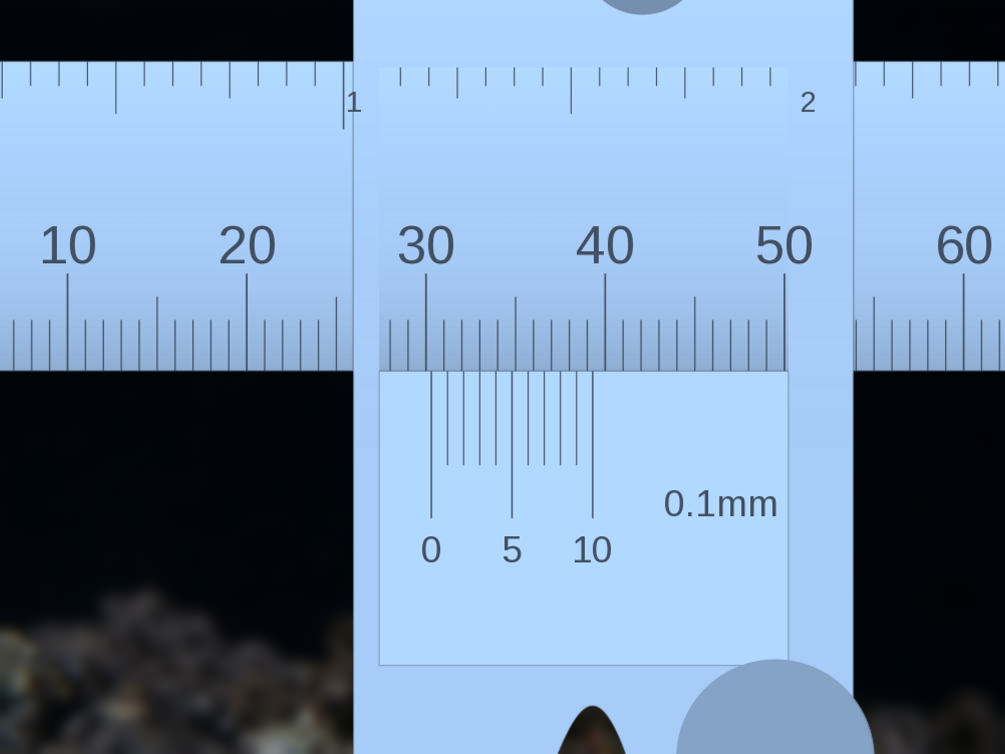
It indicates 30.3 mm
